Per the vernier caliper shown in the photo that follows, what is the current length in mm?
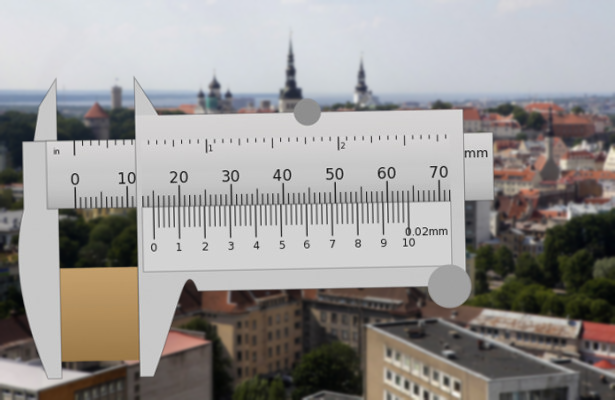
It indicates 15.0 mm
